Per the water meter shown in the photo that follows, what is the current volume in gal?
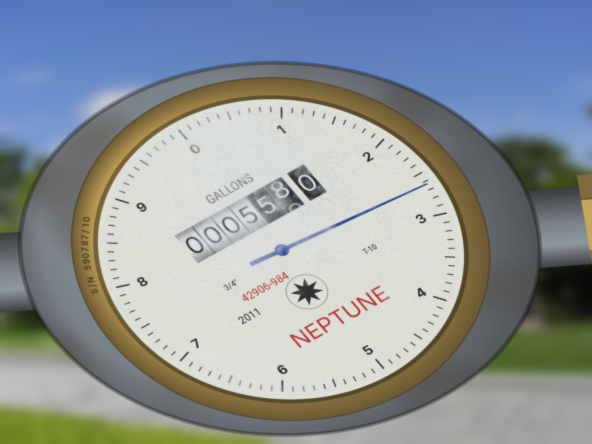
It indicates 5582.6 gal
